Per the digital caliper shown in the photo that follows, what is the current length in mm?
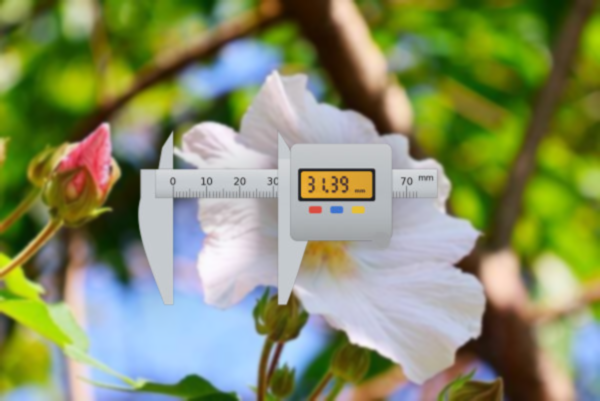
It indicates 31.39 mm
